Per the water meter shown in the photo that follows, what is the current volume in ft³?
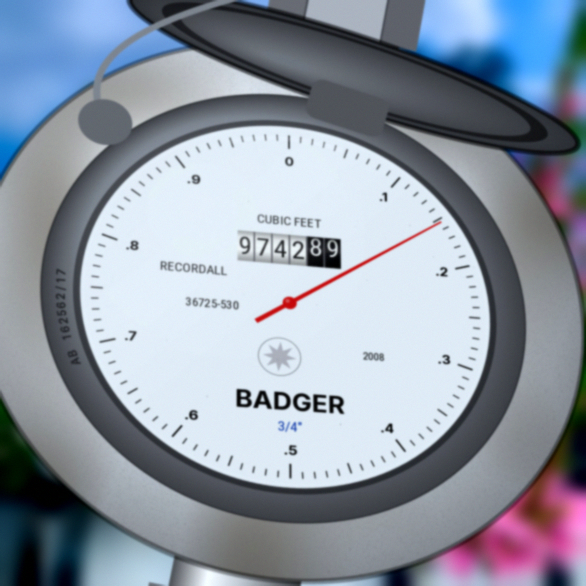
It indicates 974289.15 ft³
